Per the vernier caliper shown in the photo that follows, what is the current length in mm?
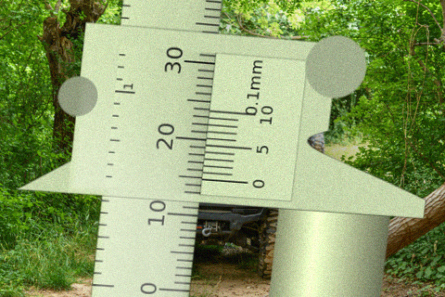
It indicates 14.8 mm
